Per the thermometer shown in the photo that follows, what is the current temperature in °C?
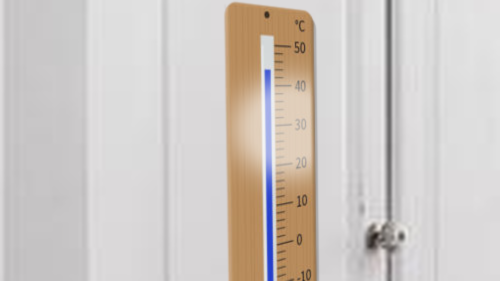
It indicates 44 °C
